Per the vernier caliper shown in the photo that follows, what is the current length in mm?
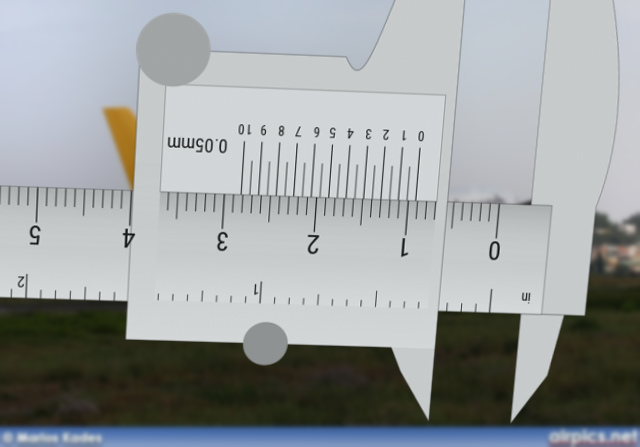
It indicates 9.2 mm
